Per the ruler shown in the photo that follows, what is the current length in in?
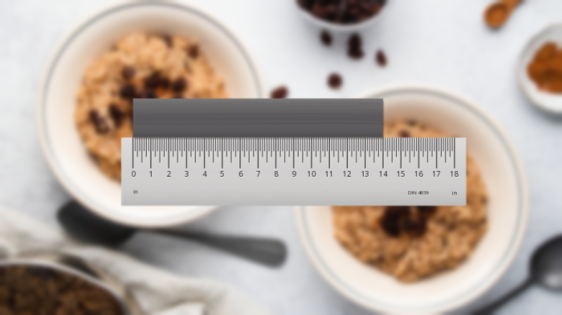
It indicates 14 in
